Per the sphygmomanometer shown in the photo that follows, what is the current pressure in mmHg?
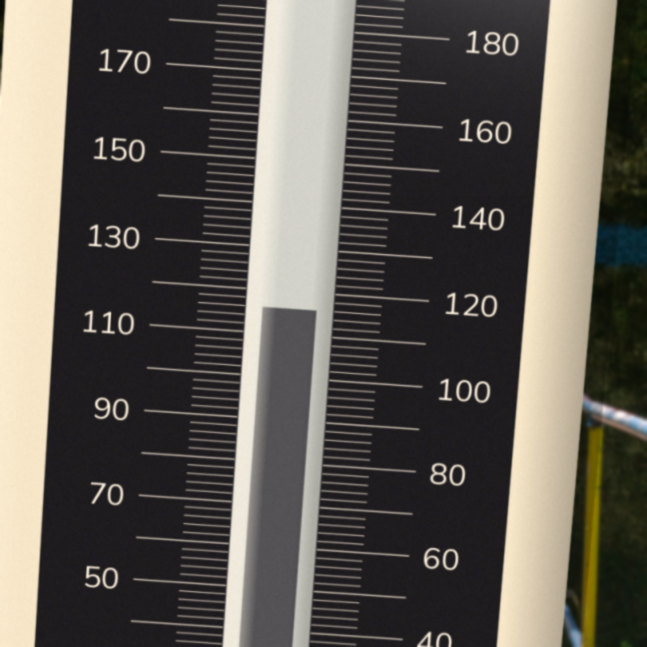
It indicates 116 mmHg
